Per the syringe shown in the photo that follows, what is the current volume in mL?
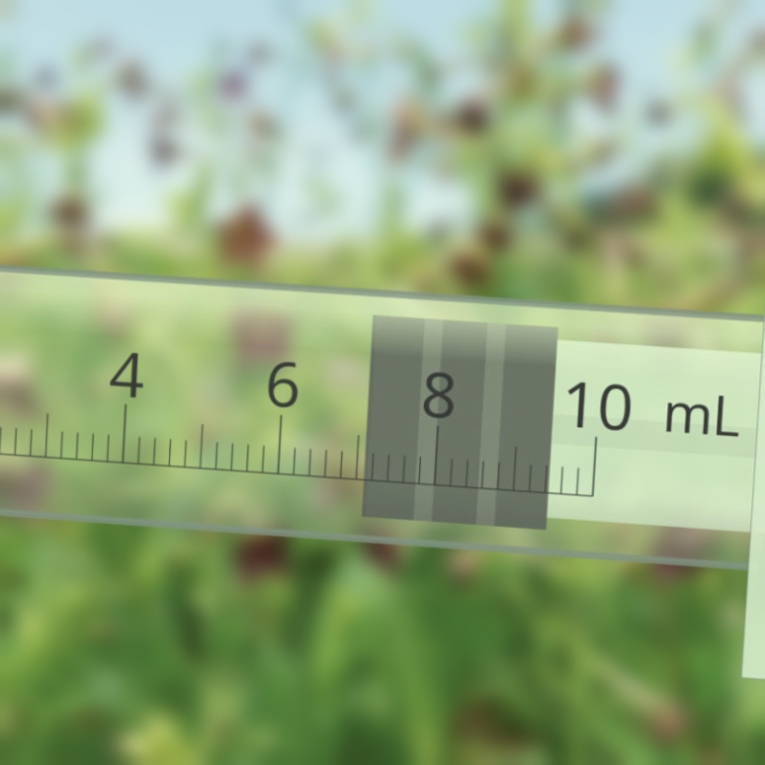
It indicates 7.1 mL
